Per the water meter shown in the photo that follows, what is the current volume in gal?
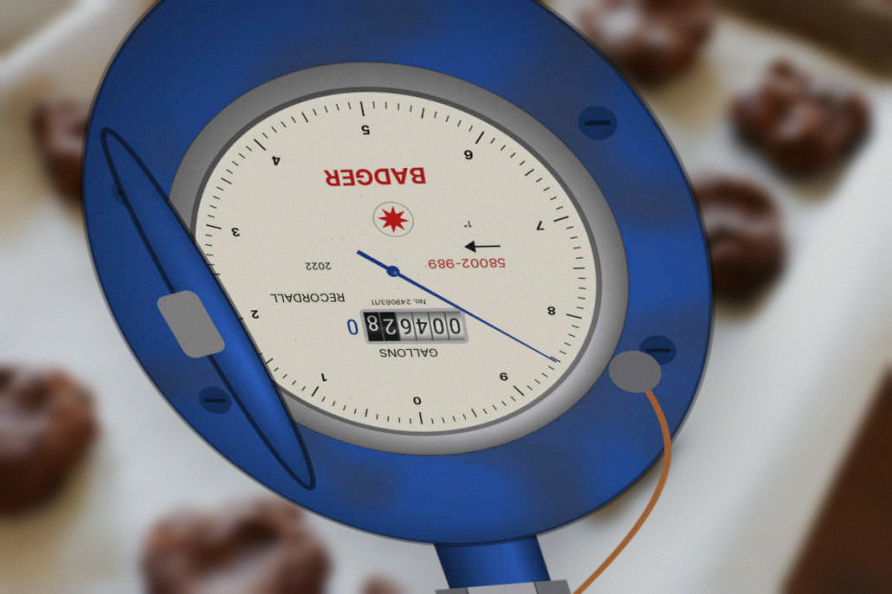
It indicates 46278.5 gal
